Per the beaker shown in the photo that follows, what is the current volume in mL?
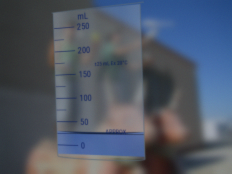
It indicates 25 mL
